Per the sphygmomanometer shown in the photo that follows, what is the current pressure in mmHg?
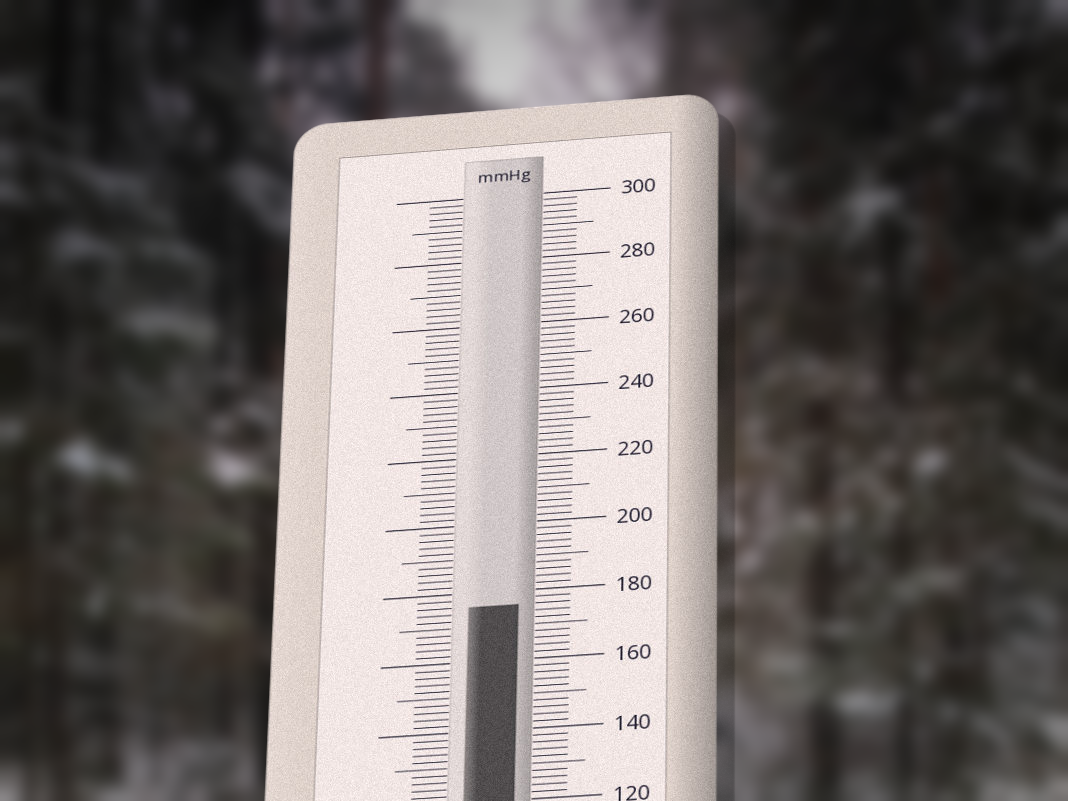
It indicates 176 mmHg
